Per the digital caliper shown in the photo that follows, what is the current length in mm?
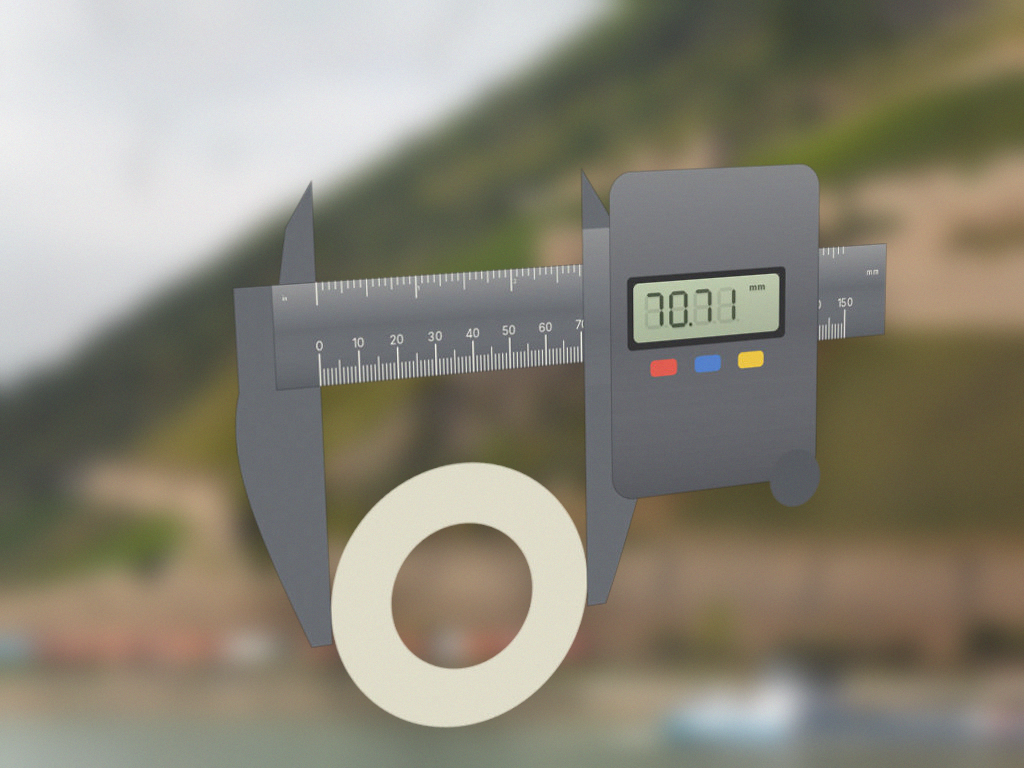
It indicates 70.71 mm
